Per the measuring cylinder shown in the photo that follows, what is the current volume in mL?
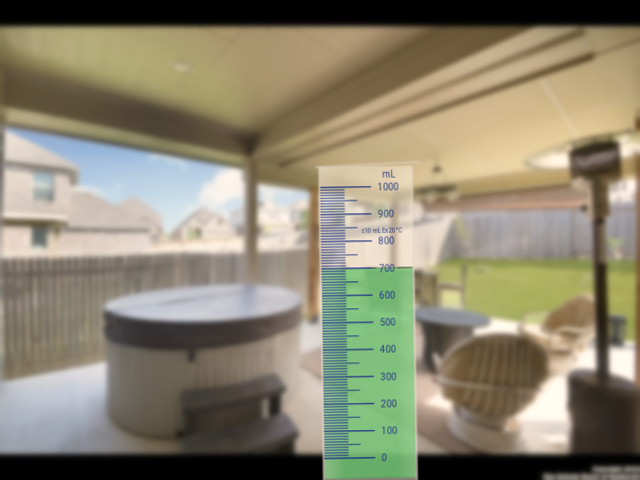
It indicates 700 mL
